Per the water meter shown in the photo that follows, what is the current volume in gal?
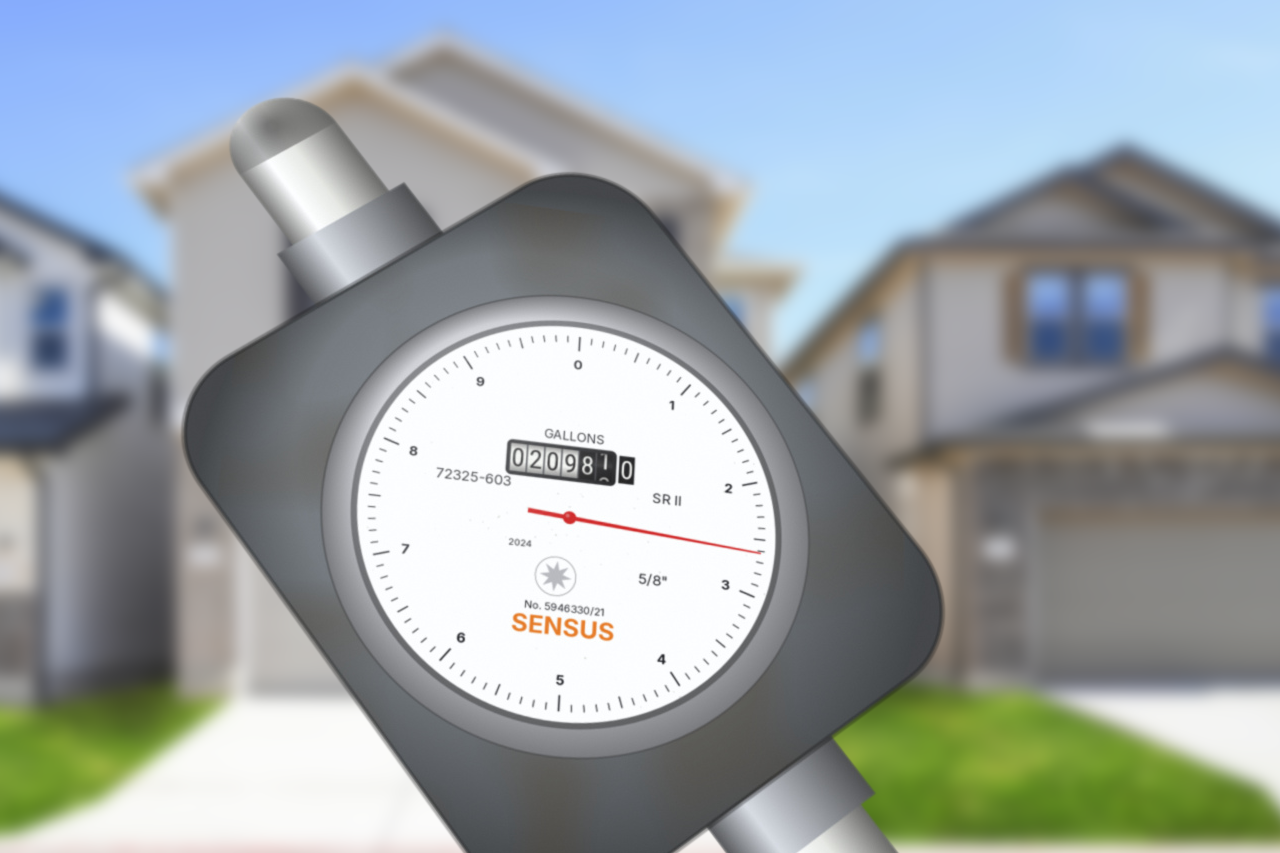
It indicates 209812.6 gal
